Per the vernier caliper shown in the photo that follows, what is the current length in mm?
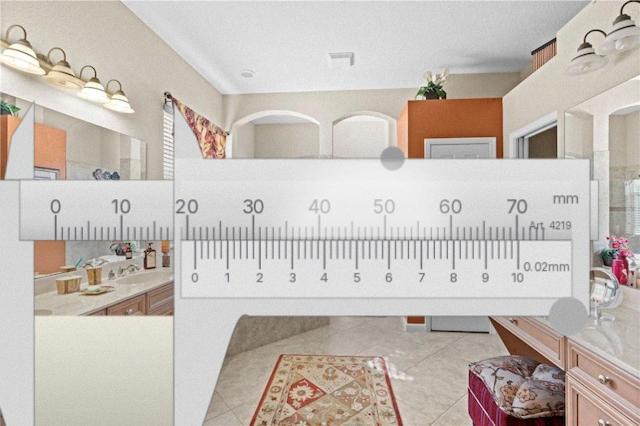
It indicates 21.2 mm
